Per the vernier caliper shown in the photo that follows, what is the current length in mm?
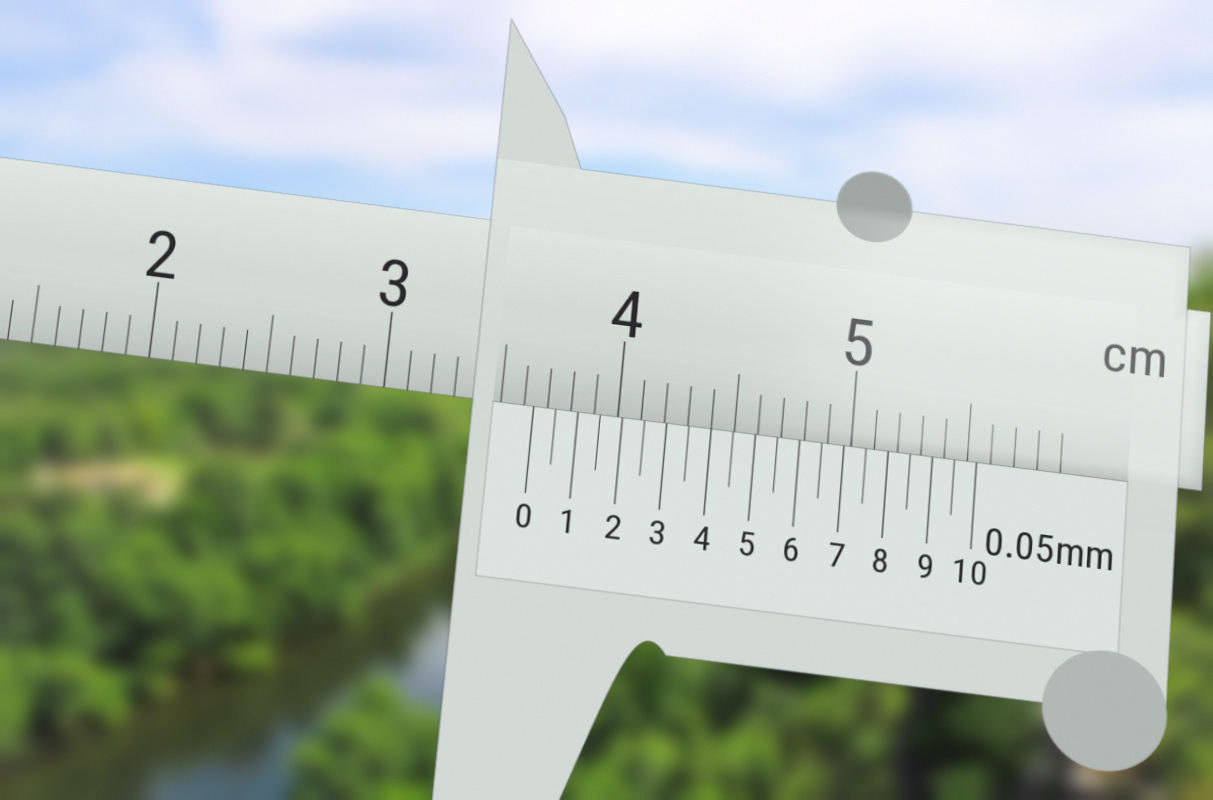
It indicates 36.4 mm
